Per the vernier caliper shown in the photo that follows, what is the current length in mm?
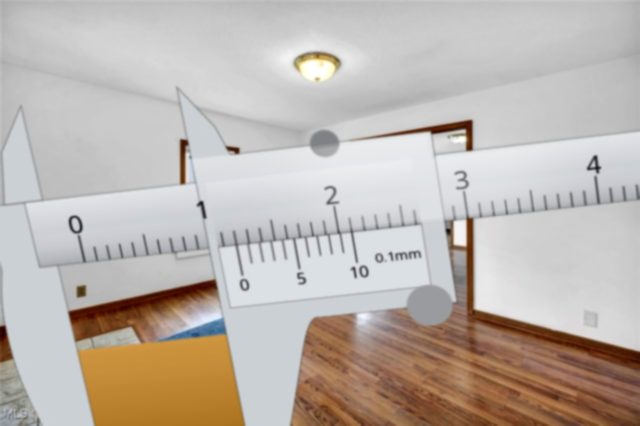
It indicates 12.0 mm
